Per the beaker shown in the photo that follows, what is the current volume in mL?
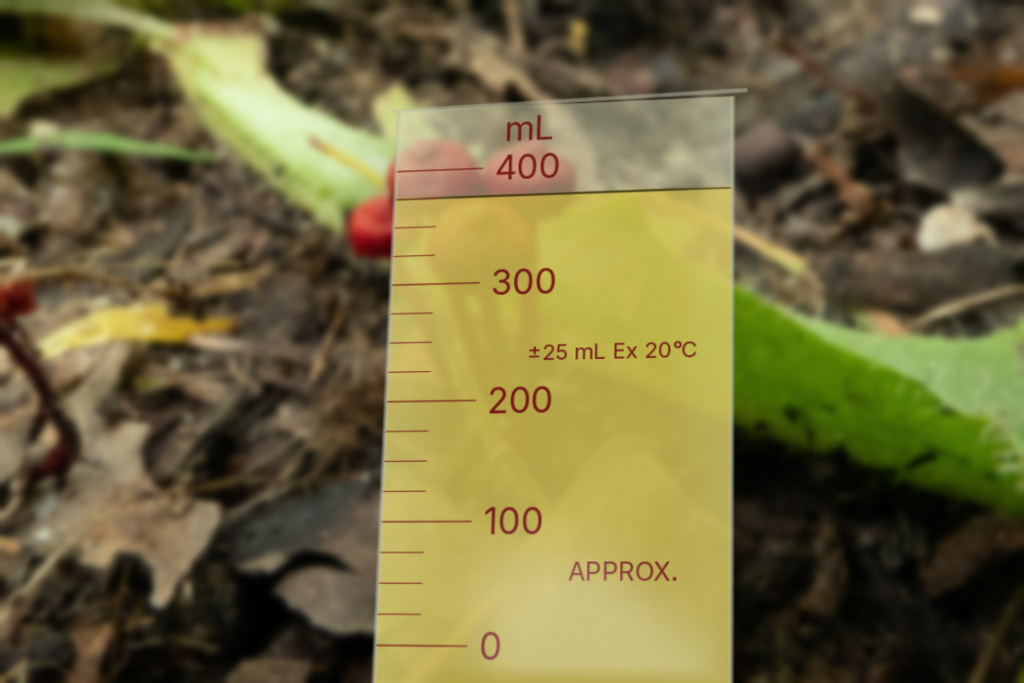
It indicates 375 mL
